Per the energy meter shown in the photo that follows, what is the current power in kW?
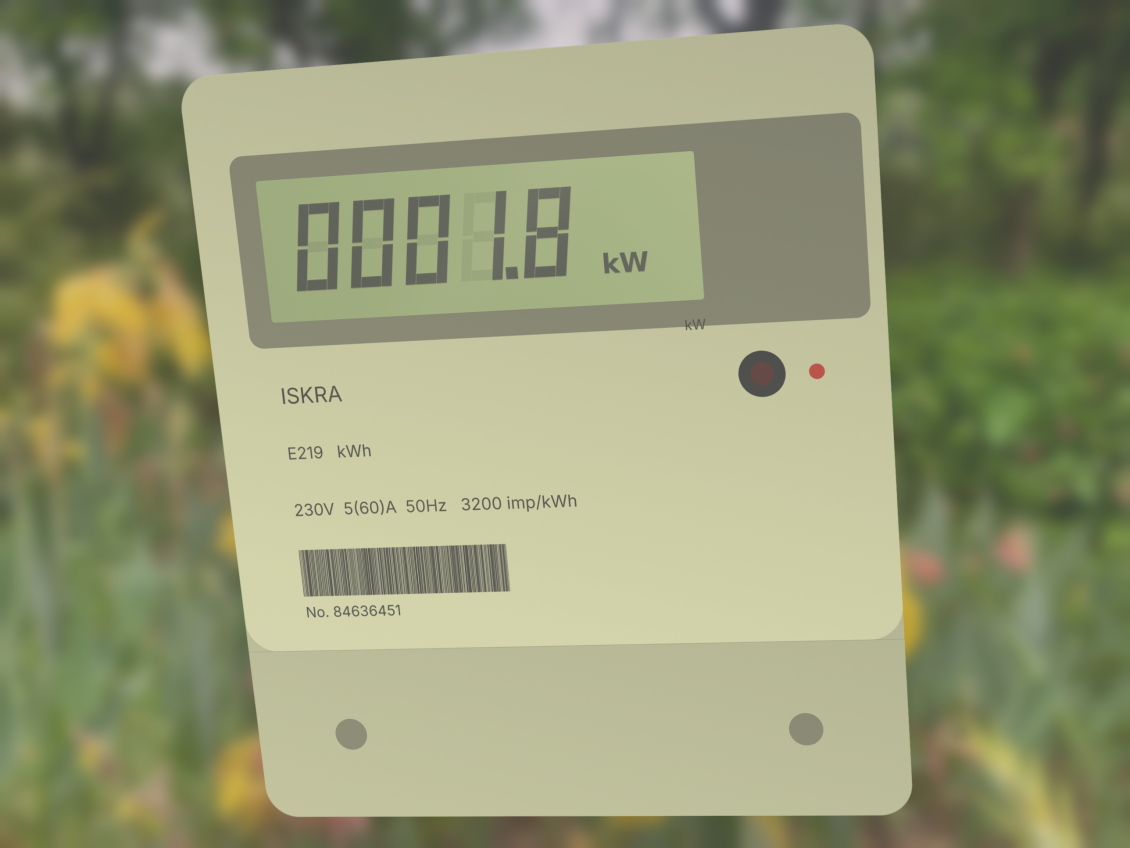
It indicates 1.8 kW
